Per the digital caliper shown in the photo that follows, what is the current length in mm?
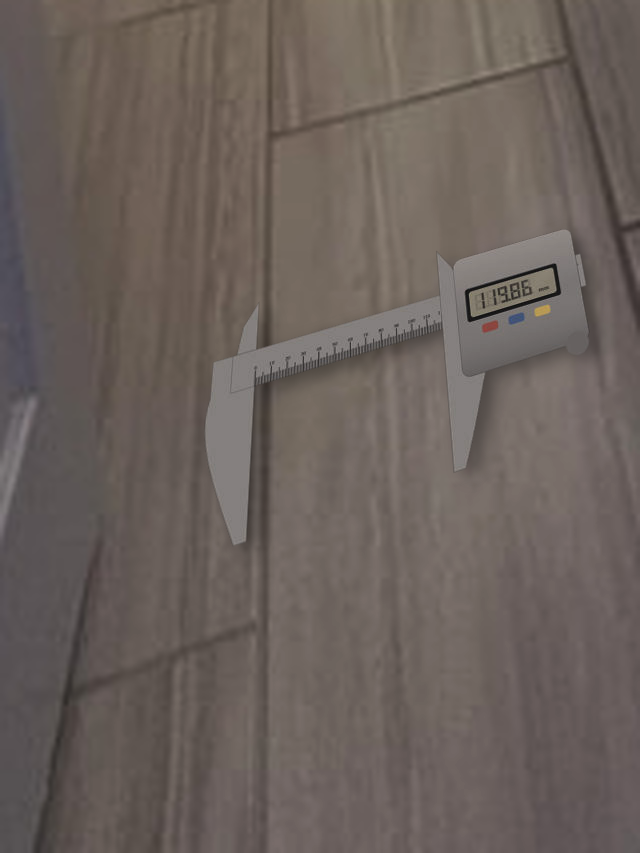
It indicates 119.86 mm
